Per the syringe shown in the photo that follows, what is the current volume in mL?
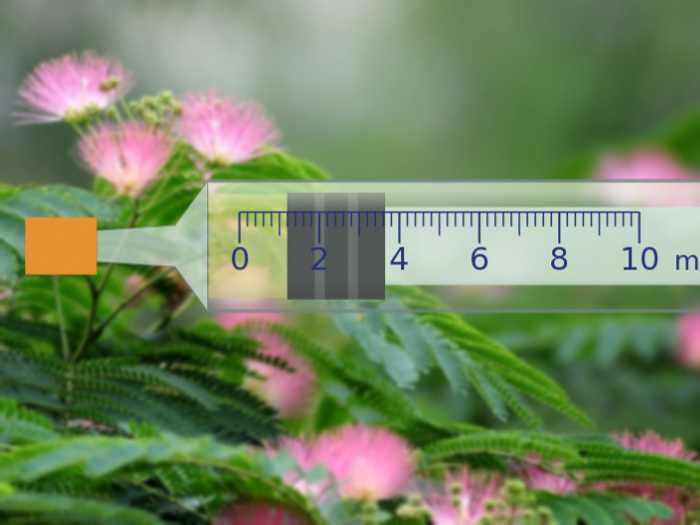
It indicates 1.2 mL
